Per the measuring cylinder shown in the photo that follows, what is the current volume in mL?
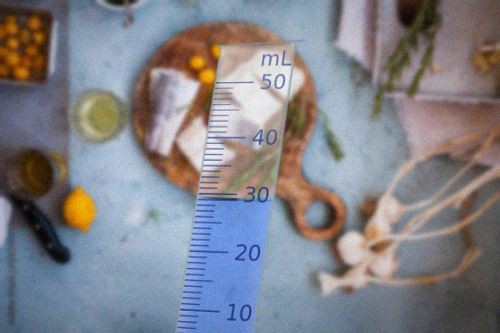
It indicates 29 mL
